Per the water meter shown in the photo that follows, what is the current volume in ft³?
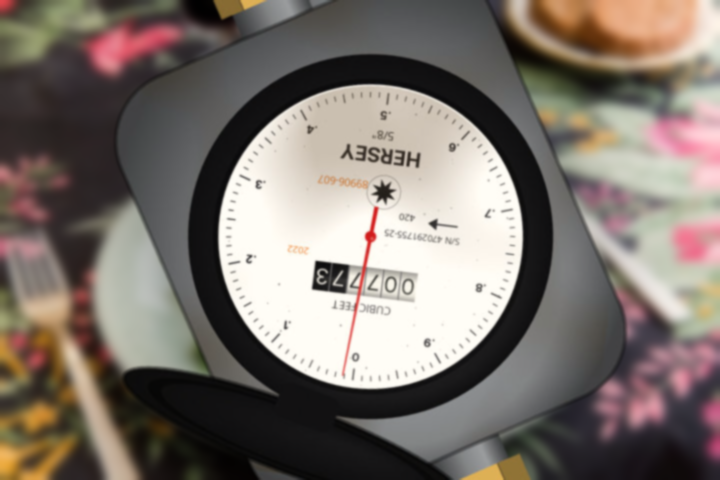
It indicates 7773.01 ft³
